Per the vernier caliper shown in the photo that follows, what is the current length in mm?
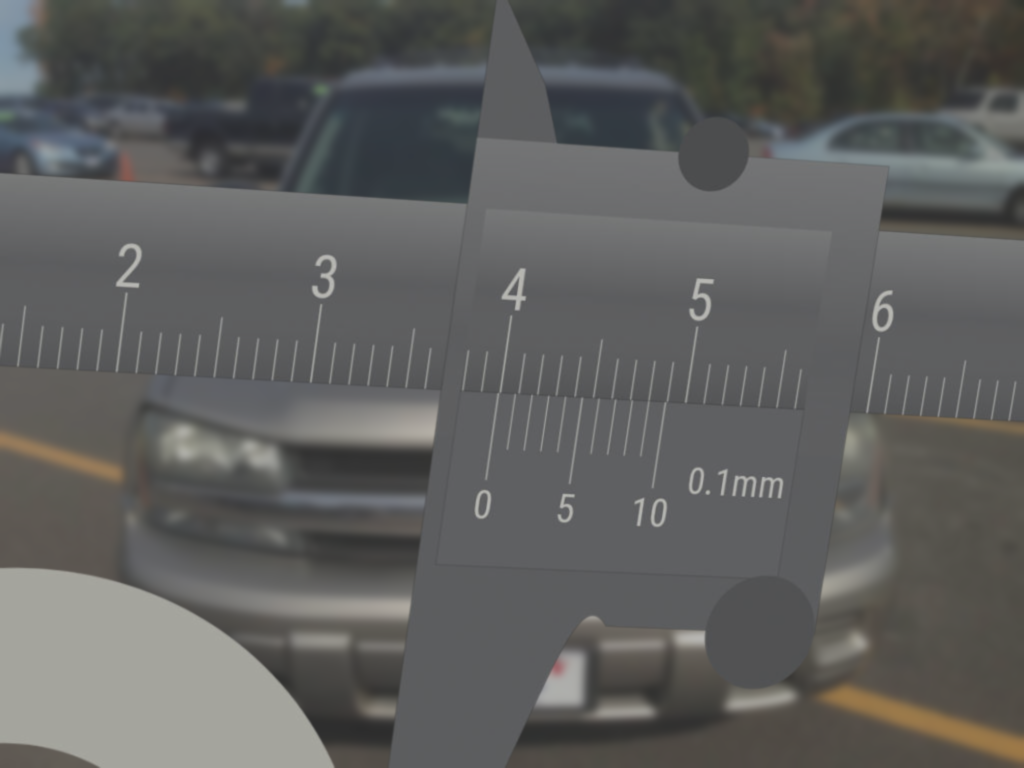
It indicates 39.9 mm
